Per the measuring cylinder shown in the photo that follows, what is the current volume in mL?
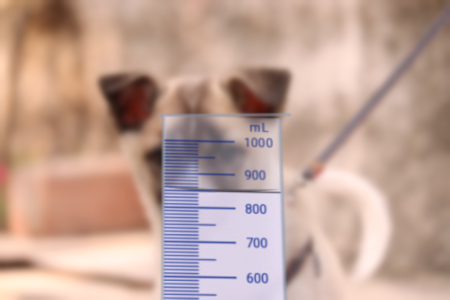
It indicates 850 mL
